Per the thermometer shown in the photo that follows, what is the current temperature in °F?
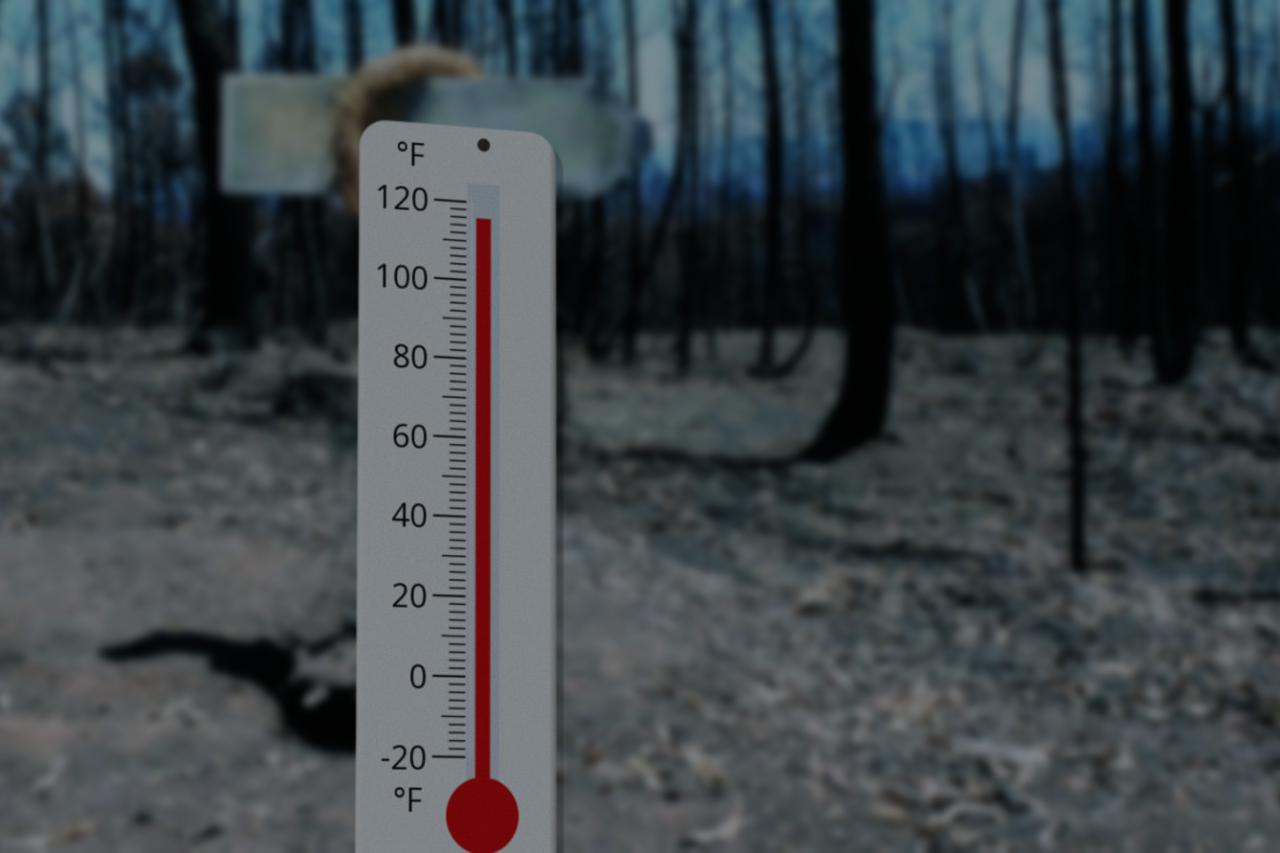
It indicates 116 °F
